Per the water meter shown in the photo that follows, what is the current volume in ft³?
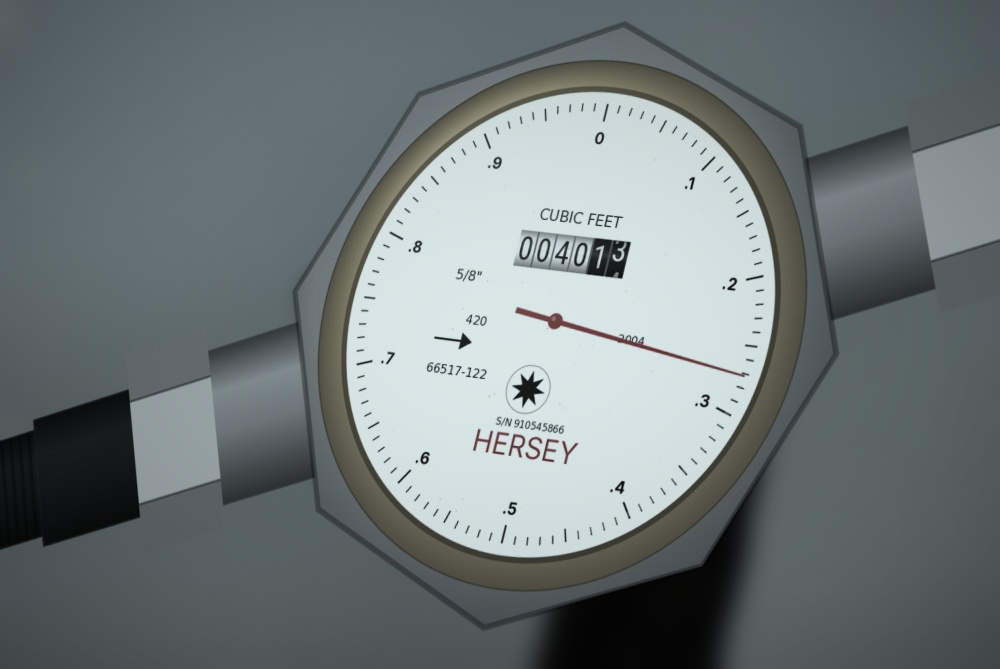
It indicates 4013.27 ft³
